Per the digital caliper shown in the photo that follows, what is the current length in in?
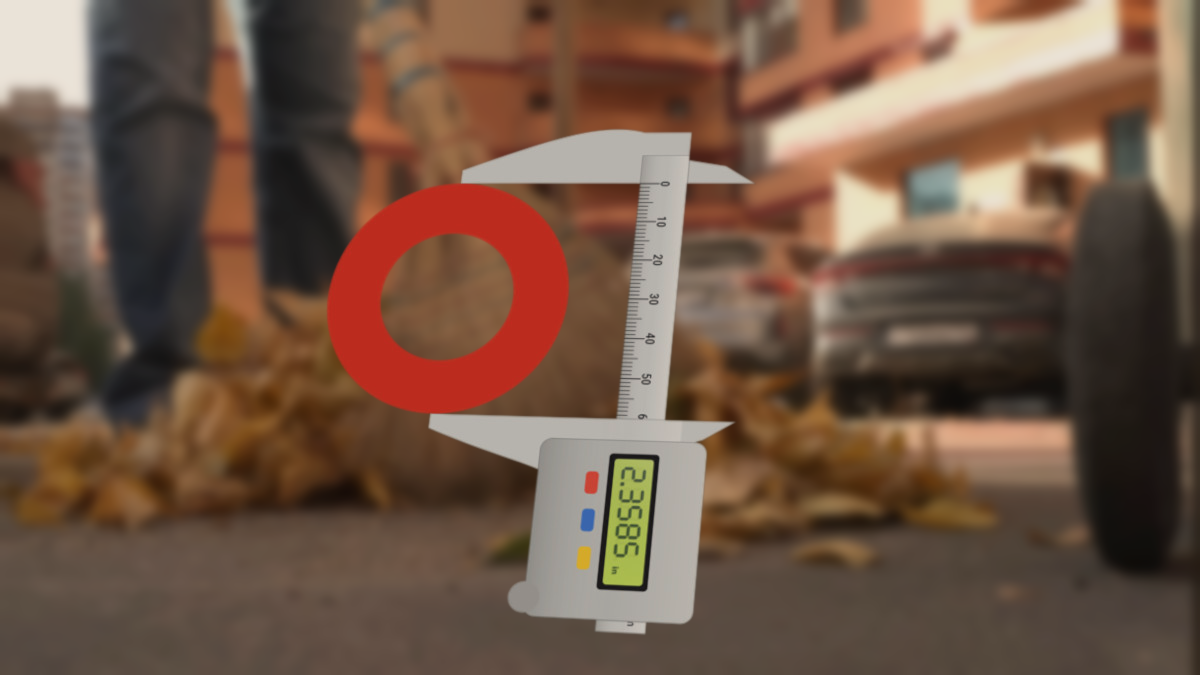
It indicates 2.3585 in
